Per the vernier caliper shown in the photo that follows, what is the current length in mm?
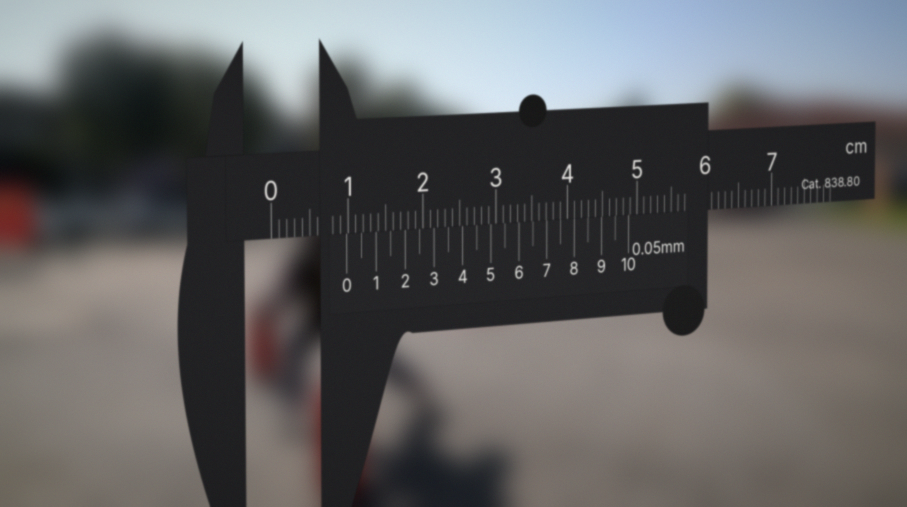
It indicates 9.8 mm
